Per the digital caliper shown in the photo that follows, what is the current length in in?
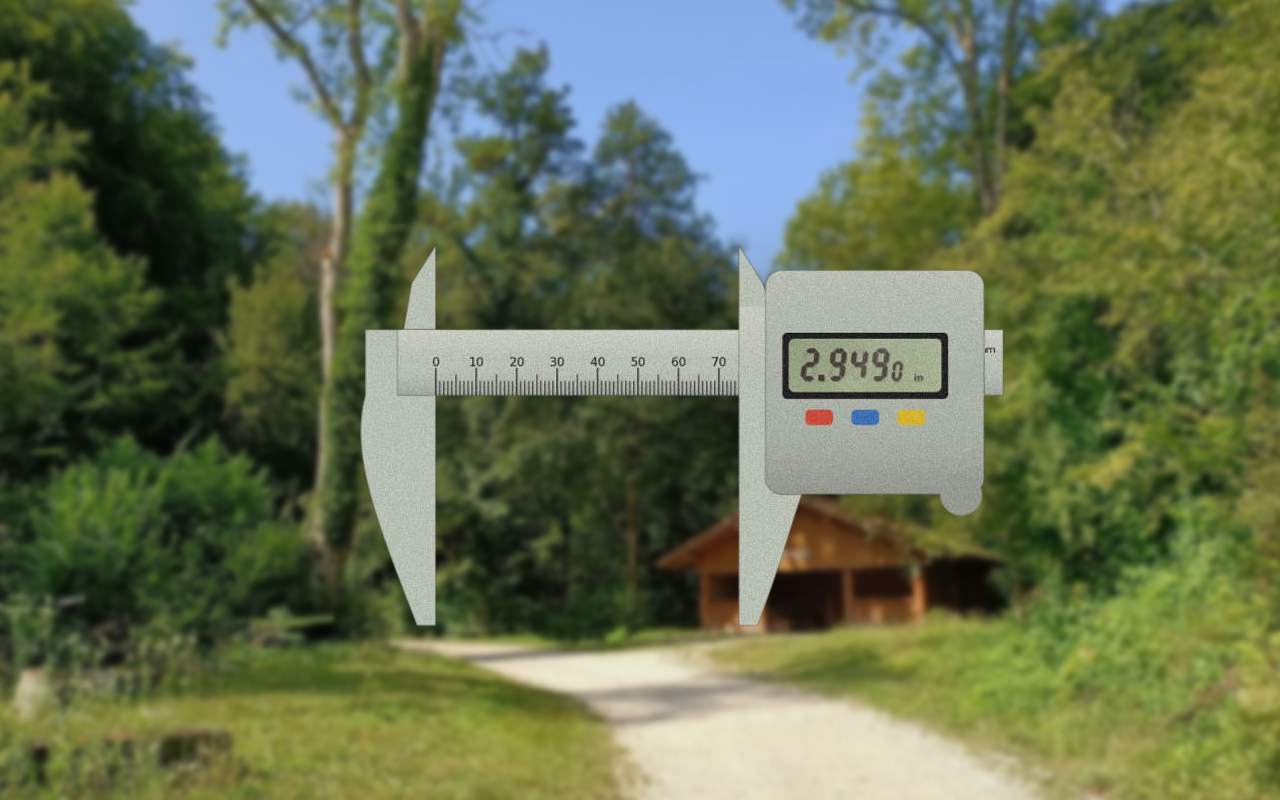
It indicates 2.9490 in
